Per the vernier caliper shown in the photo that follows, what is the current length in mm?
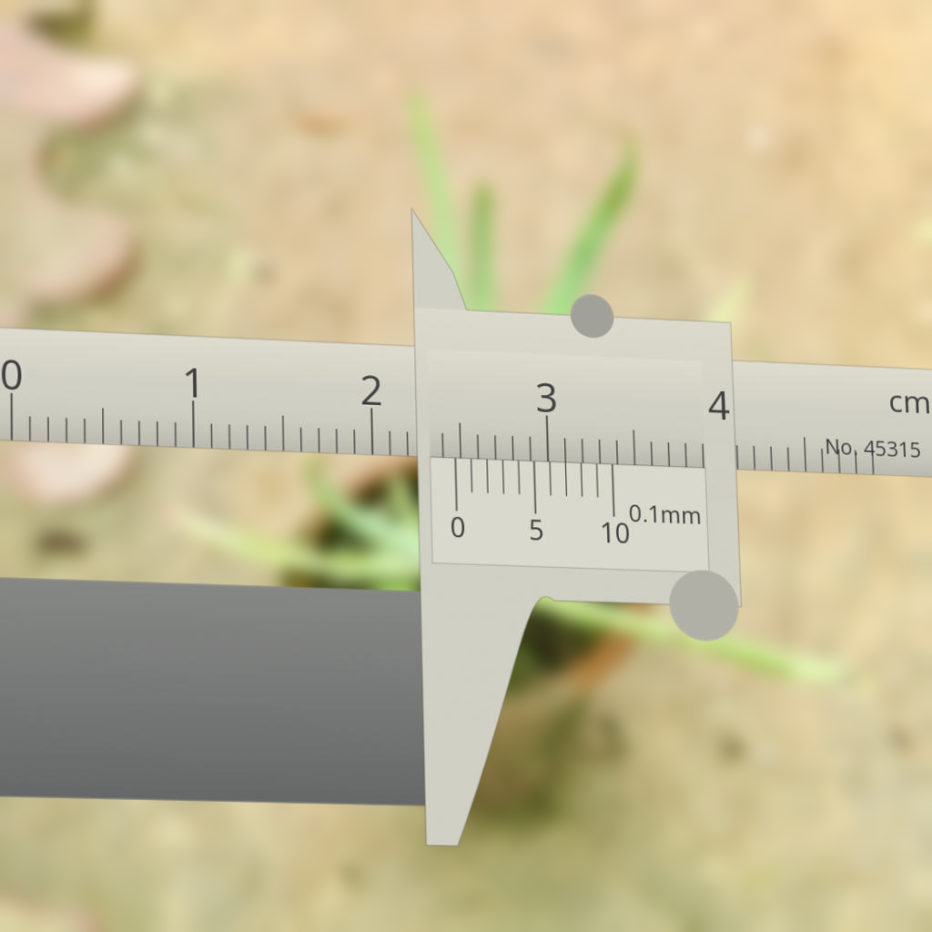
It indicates 24.7 mm
